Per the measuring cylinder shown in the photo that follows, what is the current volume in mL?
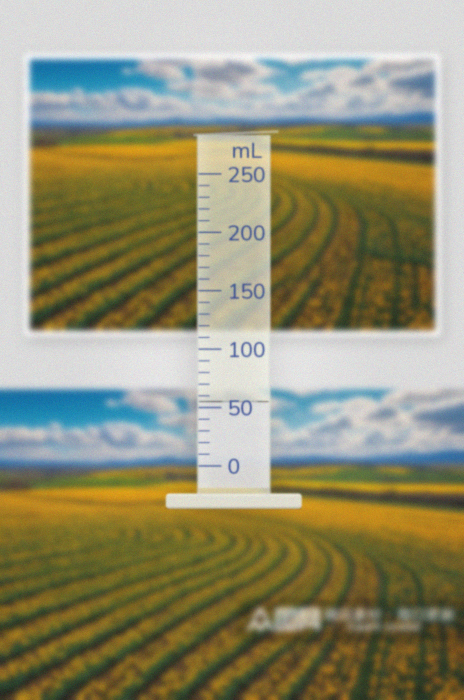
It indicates 55 mL
